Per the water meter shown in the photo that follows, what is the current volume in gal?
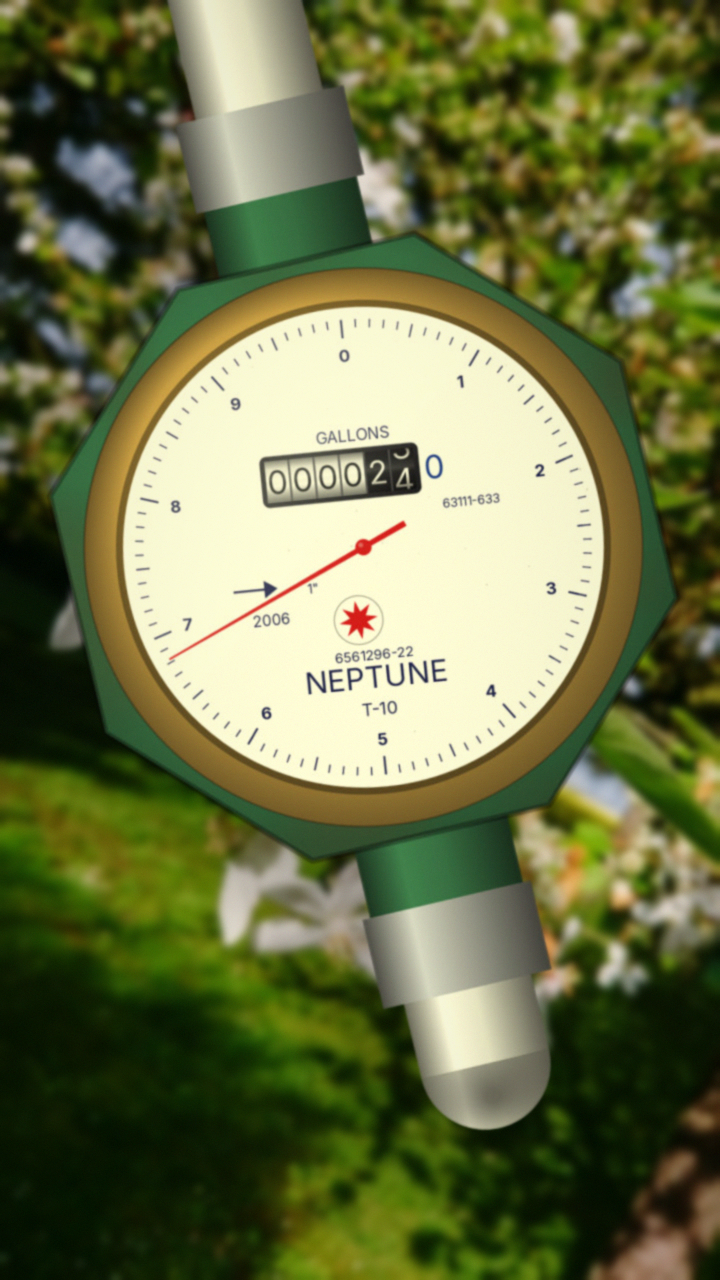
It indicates 236.8 gal
